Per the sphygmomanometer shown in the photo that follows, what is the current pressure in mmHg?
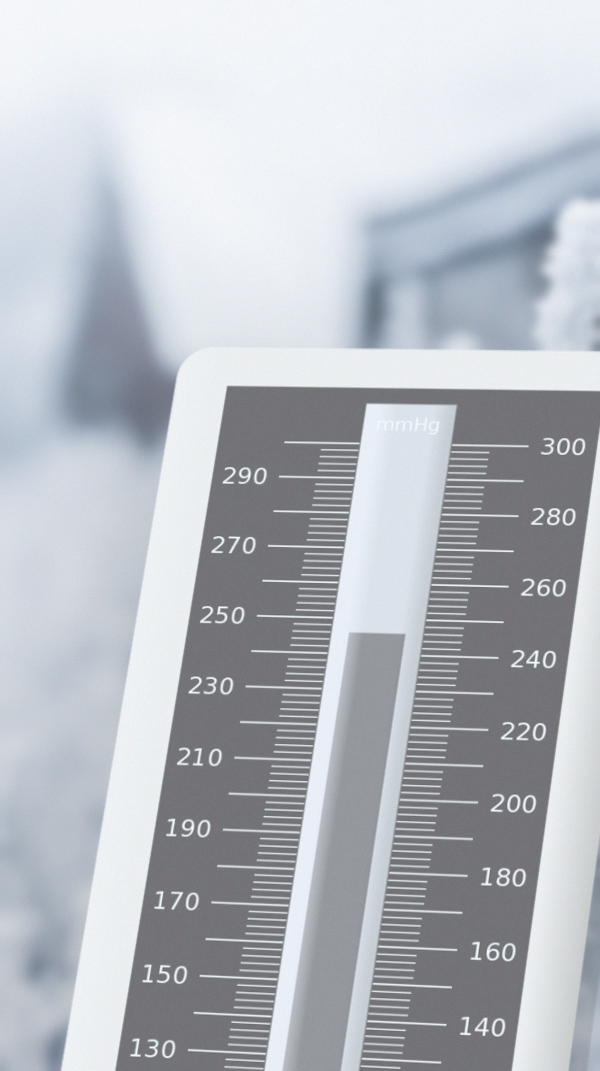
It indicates 246 mmHg
